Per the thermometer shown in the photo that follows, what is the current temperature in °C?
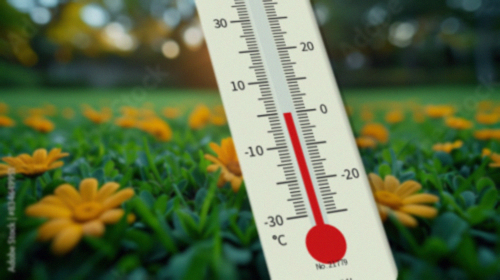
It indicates 0 °C
